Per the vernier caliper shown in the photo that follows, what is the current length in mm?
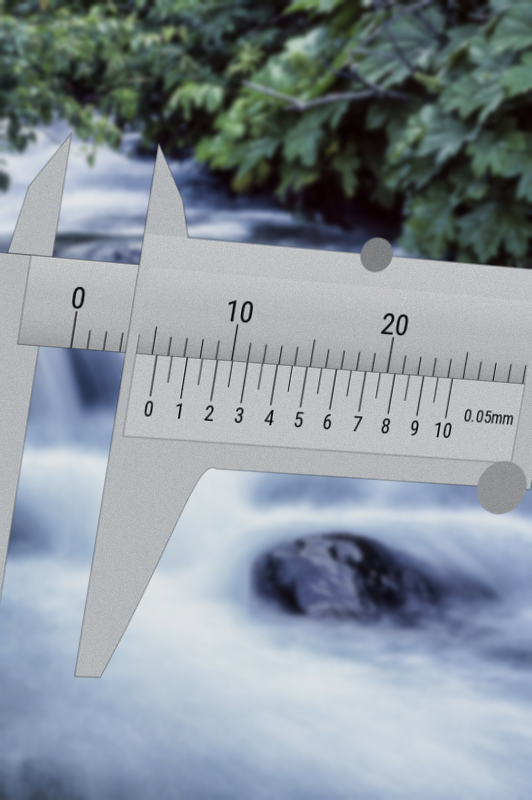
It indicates 5.3 mm
